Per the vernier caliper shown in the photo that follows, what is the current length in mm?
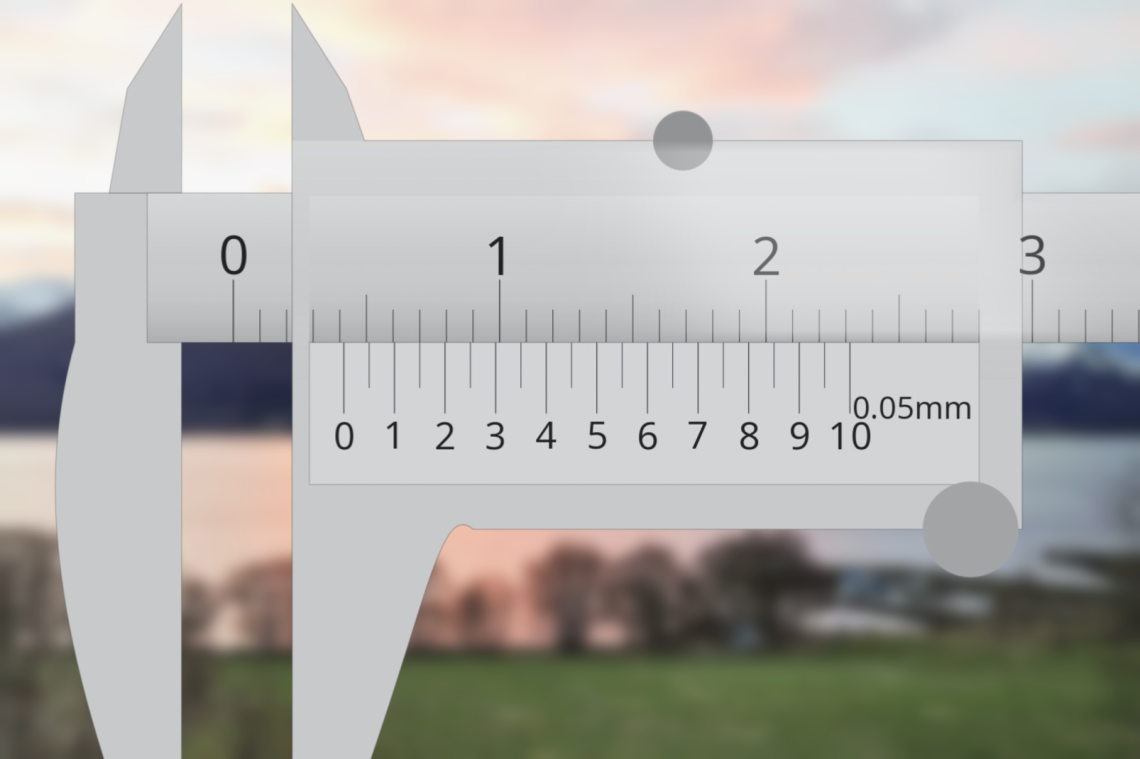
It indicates 4.15 mm
